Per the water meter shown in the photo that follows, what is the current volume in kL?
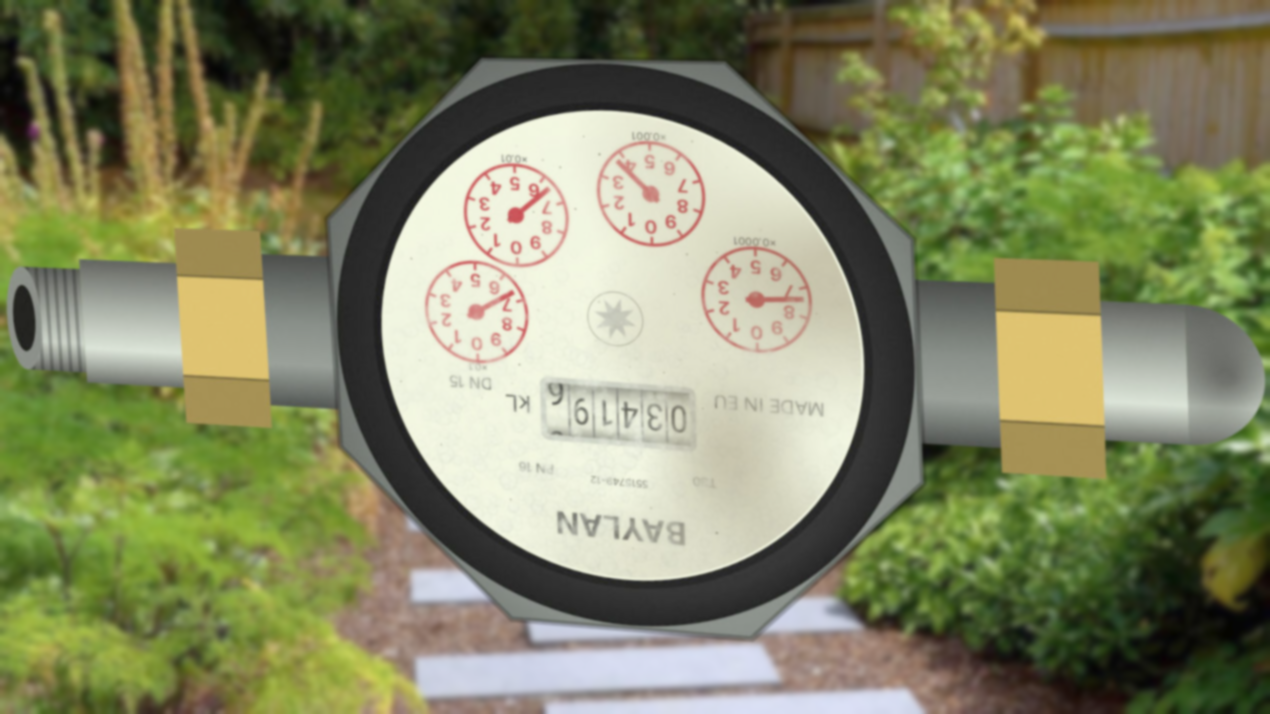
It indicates 34195.6637 kL
